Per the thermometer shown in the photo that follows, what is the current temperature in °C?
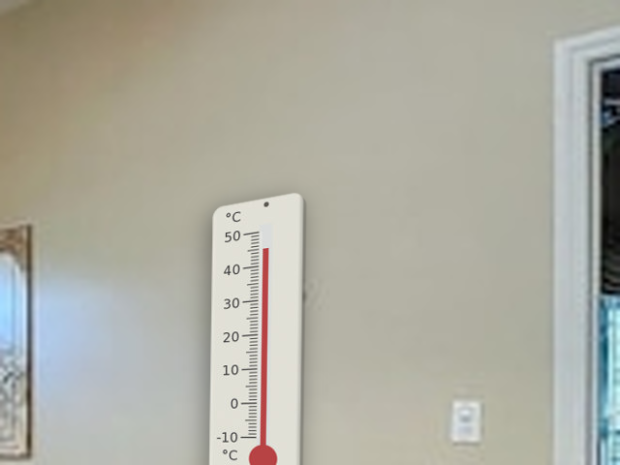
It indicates 45 °C
